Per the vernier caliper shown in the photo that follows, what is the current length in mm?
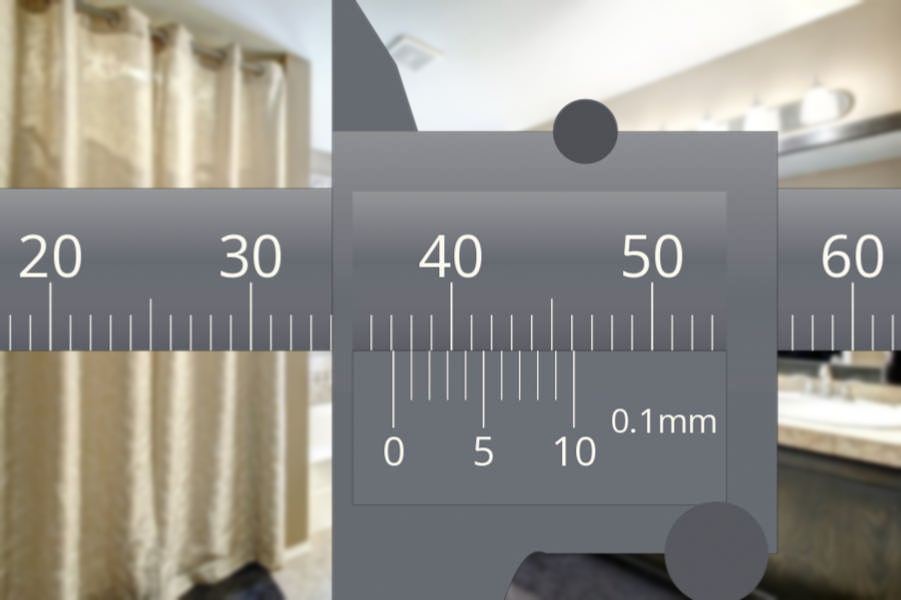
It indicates 37.1 mm
